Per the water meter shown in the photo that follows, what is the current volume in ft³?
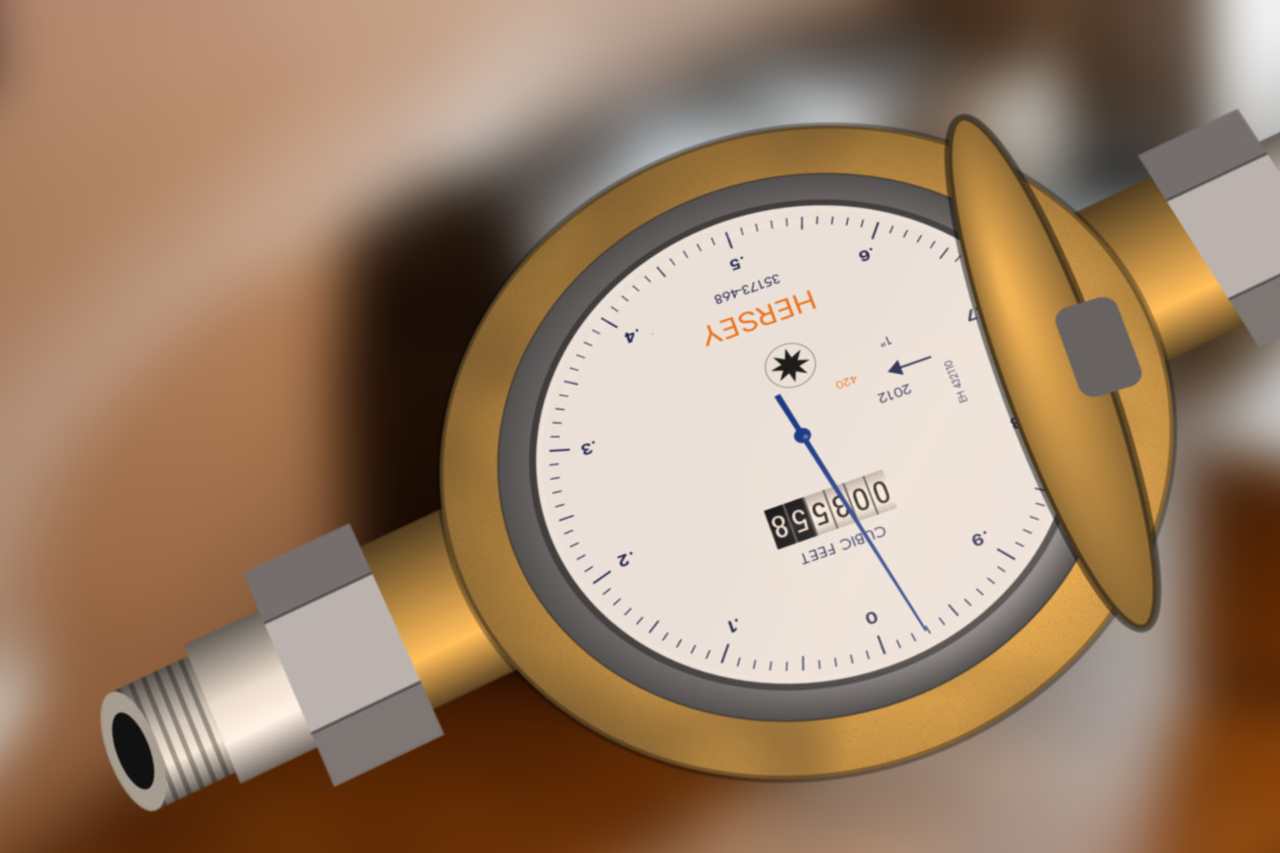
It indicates 3557.97 ft³
